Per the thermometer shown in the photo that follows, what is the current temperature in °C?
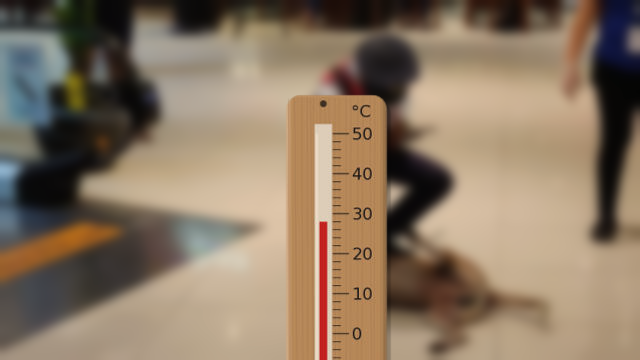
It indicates 28 °C
